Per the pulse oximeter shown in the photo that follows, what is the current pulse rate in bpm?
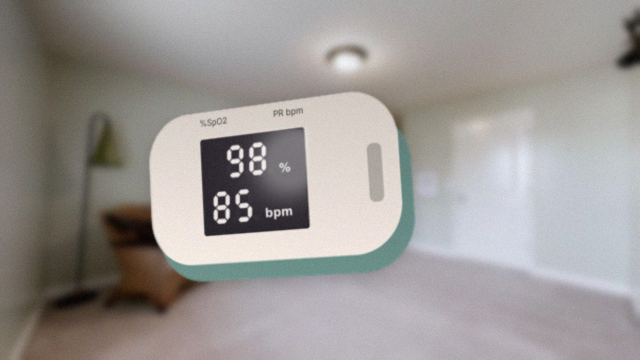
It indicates 85 bpm
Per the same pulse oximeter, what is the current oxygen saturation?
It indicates 98 %
